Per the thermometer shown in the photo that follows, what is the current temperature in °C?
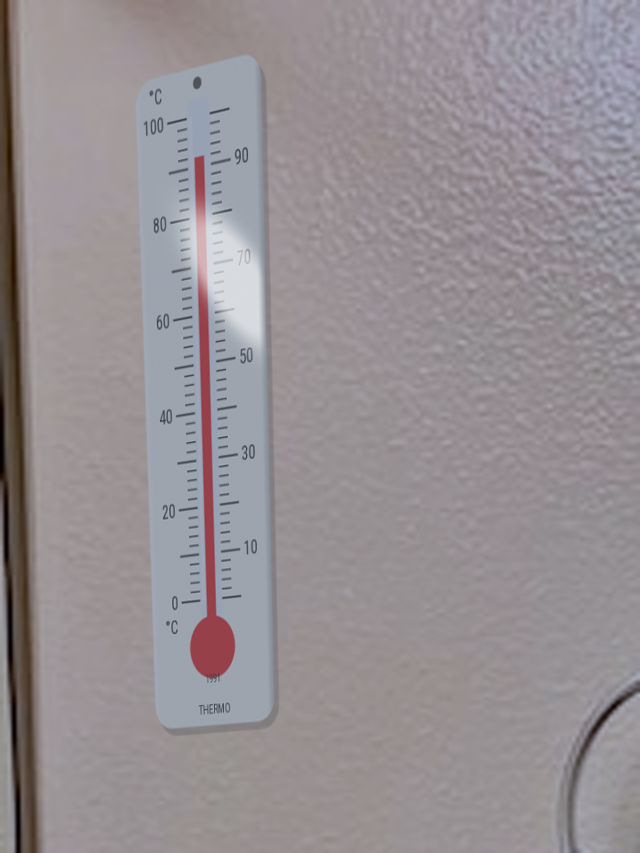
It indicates 92 °C
